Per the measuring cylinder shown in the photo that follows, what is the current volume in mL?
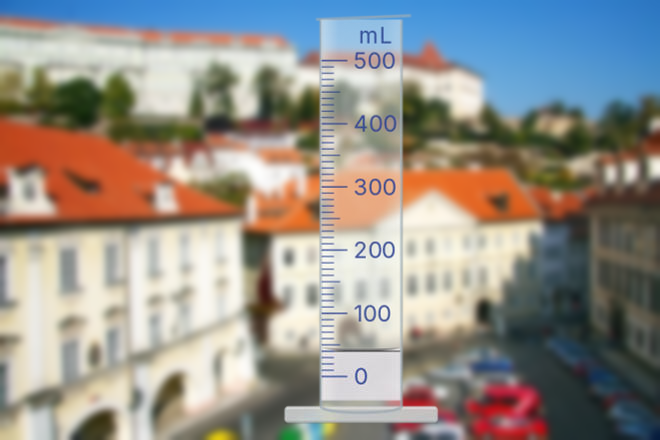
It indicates 40 mL
